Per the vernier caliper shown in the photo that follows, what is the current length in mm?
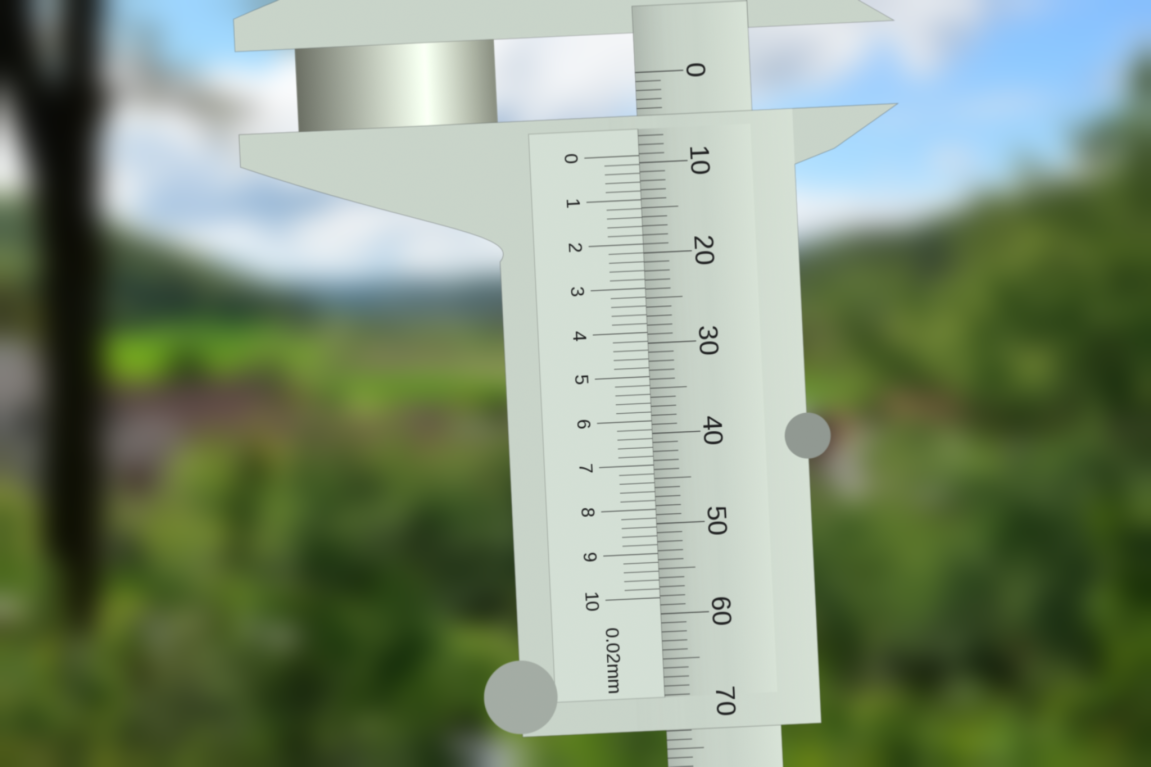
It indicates 9.2 mm
